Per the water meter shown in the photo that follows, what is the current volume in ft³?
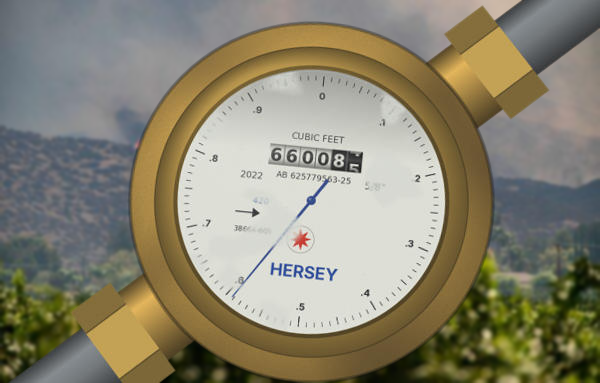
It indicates 660084.59 ft³
